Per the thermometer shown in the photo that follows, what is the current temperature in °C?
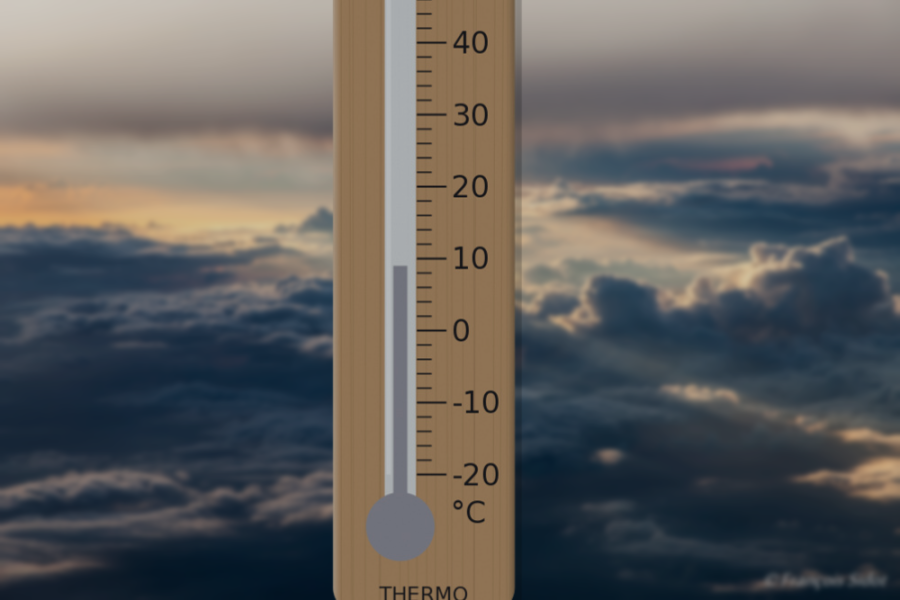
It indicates 9 °C
